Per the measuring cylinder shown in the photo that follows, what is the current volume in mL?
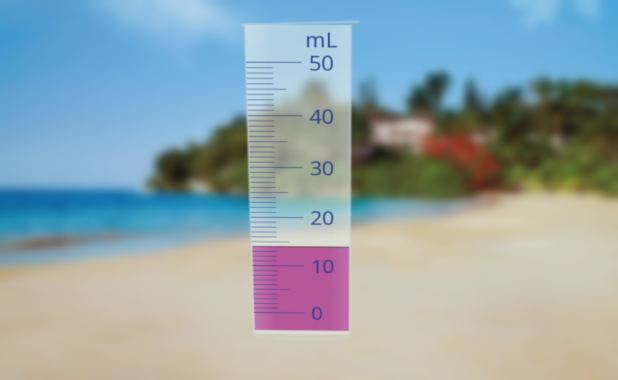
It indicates 14 mL
